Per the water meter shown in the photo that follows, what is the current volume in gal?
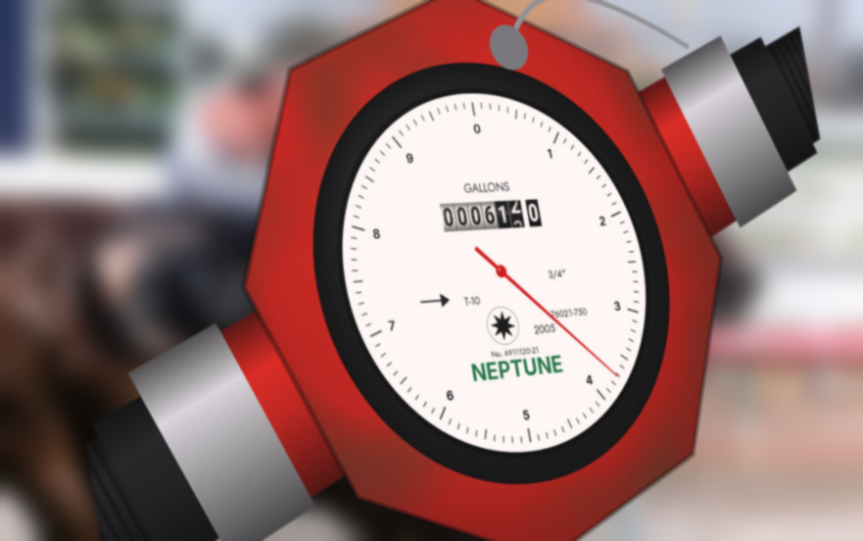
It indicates 6123.7 gal
